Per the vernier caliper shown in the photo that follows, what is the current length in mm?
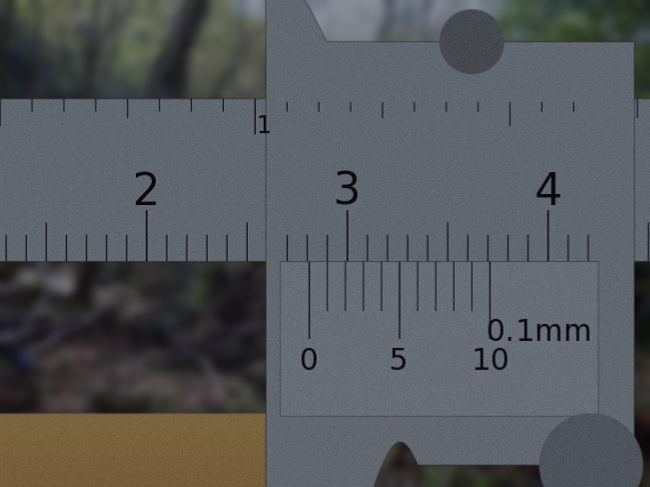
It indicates 28.1 mm
